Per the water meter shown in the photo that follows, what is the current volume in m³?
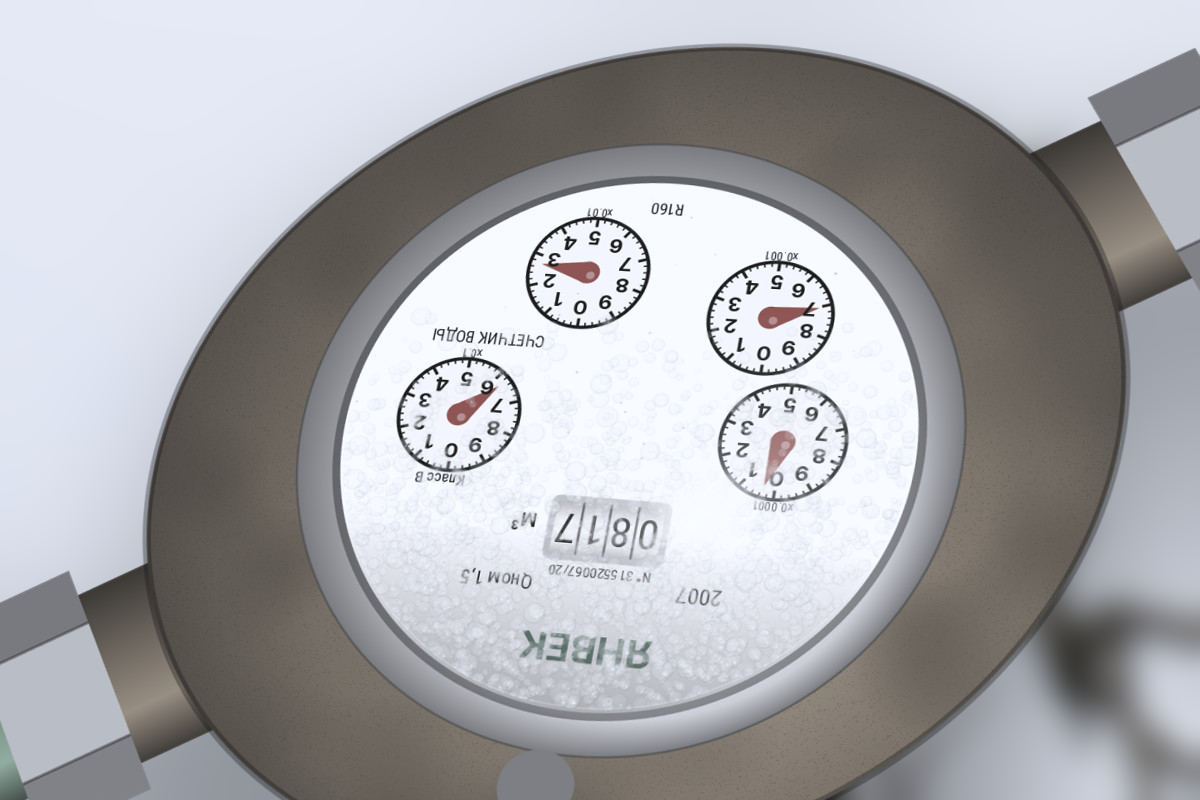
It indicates 817.6270 m³
